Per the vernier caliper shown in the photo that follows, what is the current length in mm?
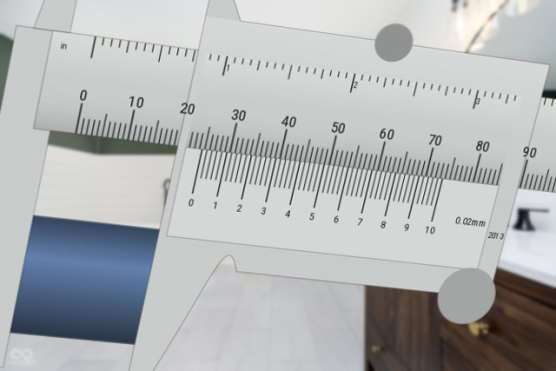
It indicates 24.5 mm
